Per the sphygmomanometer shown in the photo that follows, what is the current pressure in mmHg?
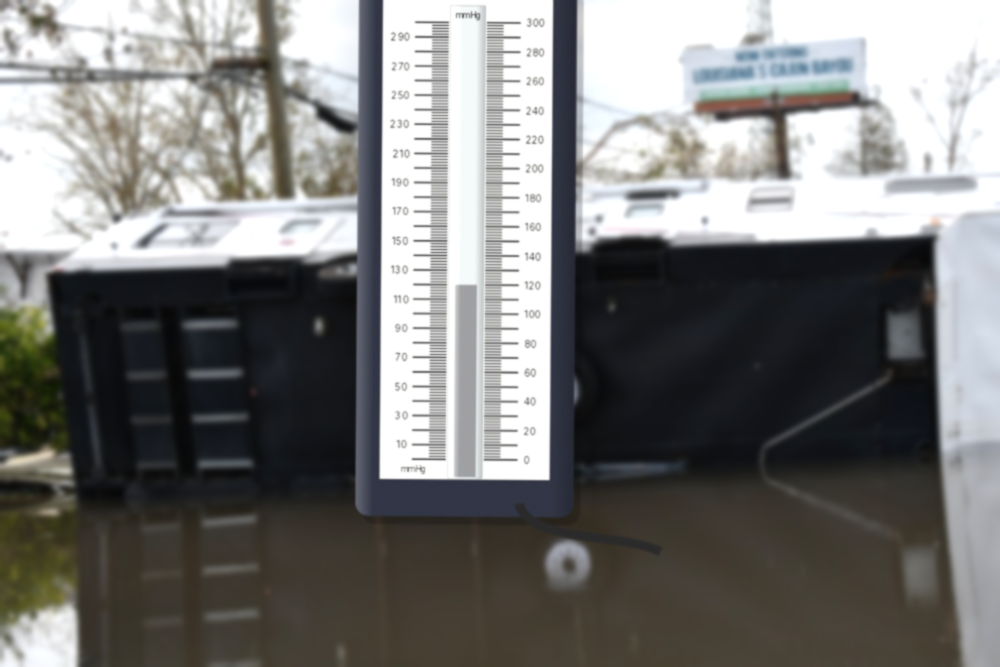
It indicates 120 mmHg
